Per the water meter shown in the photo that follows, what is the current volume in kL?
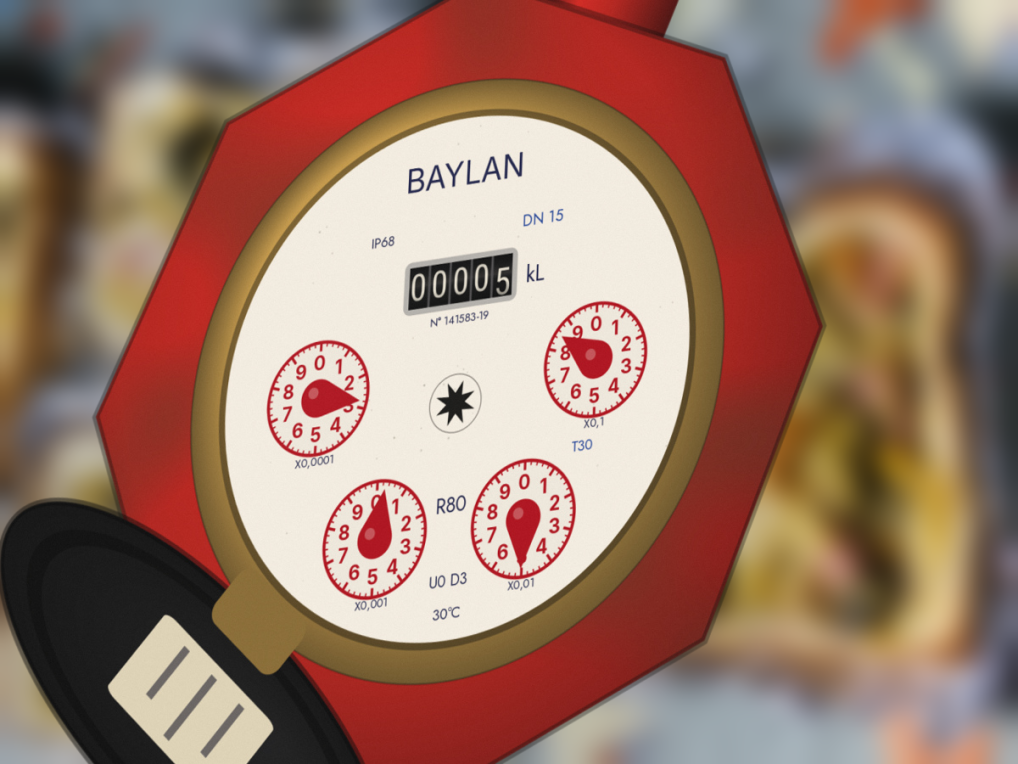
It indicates 4.8502 kL
